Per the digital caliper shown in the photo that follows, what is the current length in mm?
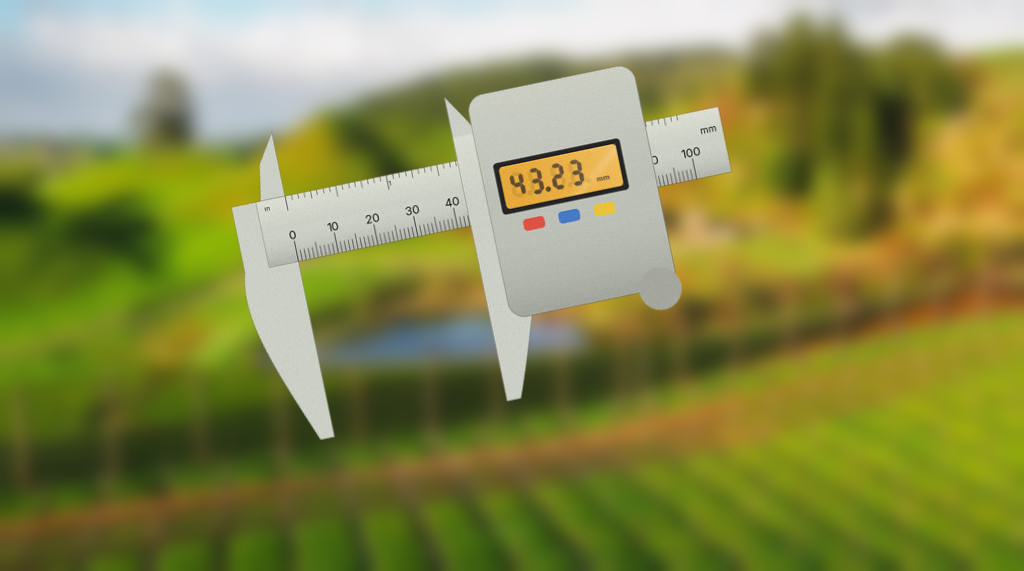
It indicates 43.23 mm
